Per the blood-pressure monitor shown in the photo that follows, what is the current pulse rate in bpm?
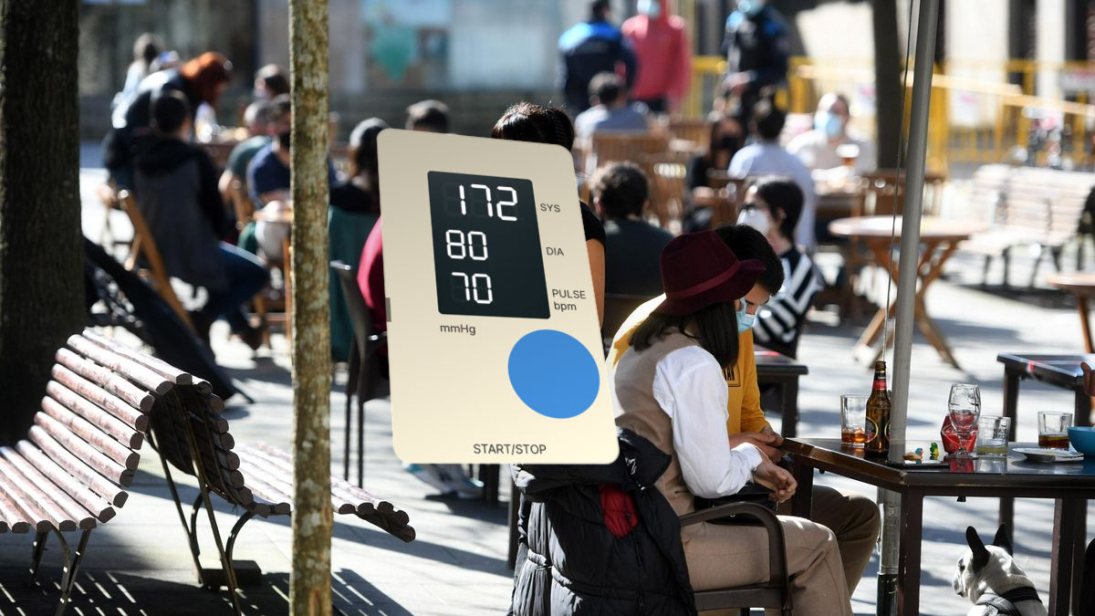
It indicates 70 bpm
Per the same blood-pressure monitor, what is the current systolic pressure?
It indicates 172 mmHg
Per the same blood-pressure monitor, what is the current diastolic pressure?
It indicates 80 mmHg
